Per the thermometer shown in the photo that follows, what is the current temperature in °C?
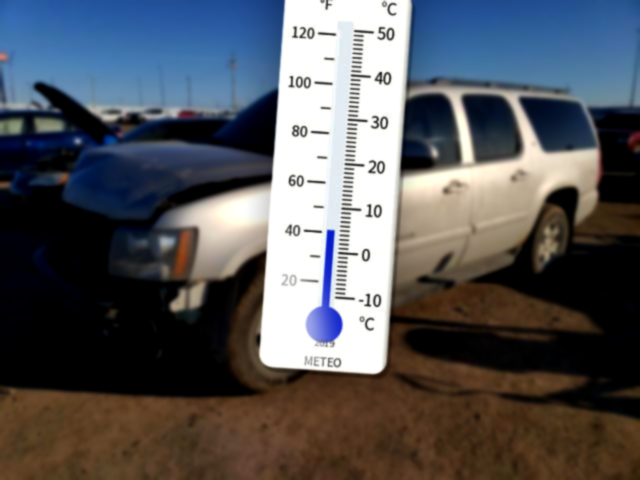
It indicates 5 °C
